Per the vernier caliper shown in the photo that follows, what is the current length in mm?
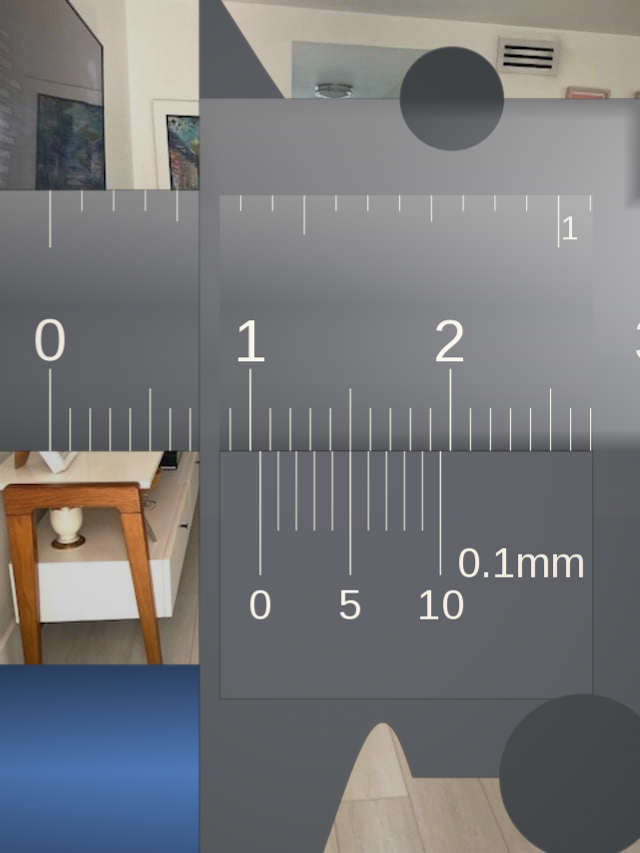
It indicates 10.5 mm
